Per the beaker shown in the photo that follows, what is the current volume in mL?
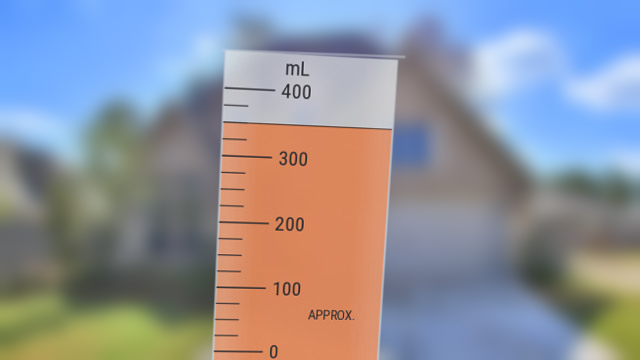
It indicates 350 mL
